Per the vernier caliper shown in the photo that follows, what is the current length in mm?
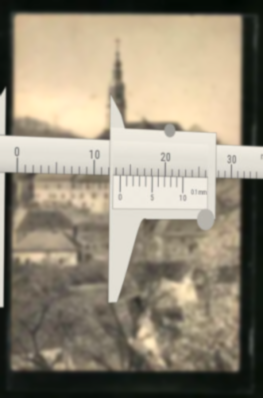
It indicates 13.6 mm
